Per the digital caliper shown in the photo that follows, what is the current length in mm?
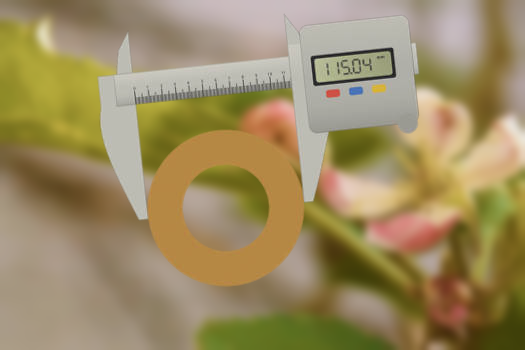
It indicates 115.04 mm
